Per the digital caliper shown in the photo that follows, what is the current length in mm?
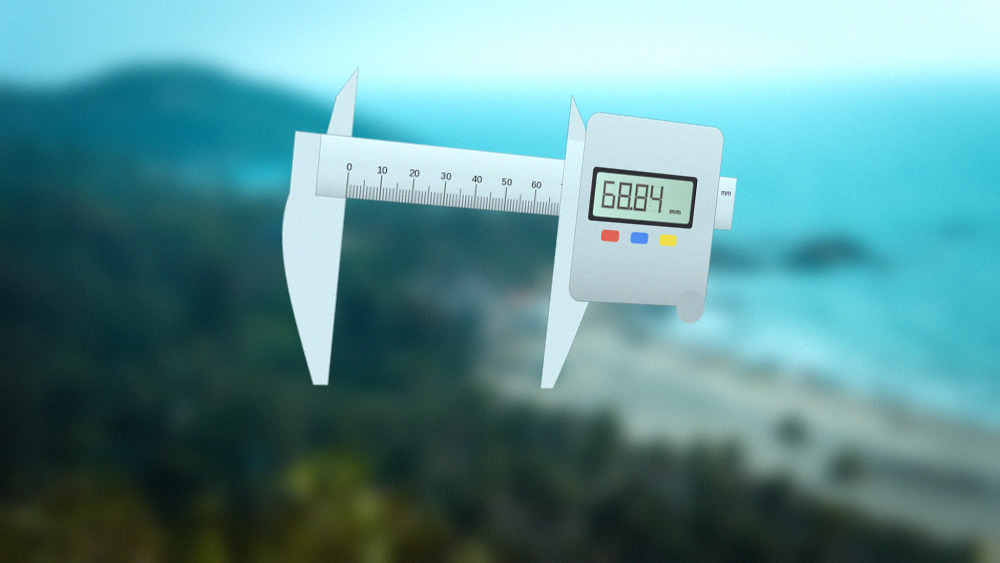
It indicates 68.84 mm
